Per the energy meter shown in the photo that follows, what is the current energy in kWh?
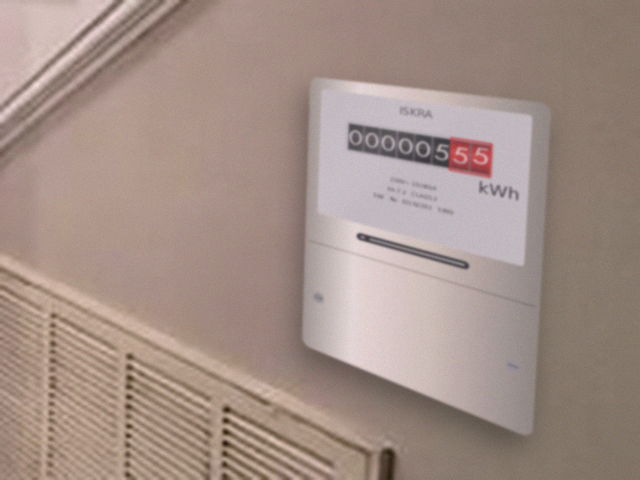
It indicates 5.55 kWh
